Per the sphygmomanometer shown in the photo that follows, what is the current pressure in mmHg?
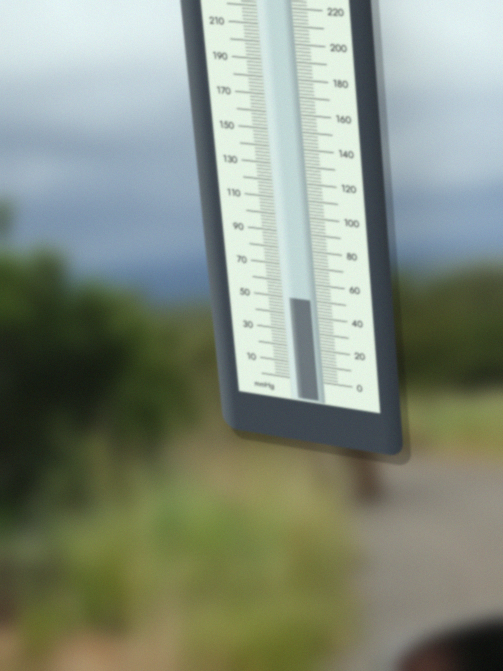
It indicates 50 mmHg
